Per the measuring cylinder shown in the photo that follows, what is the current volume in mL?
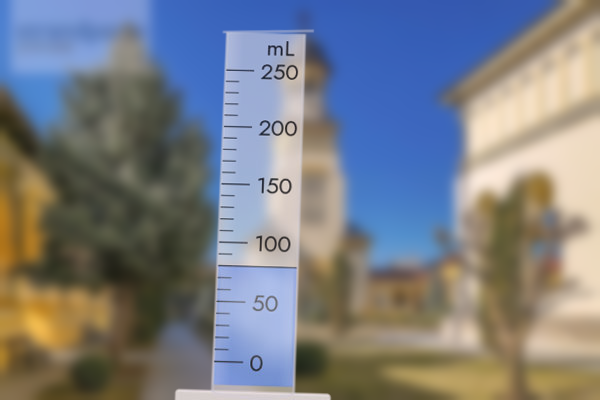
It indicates 80 mL
